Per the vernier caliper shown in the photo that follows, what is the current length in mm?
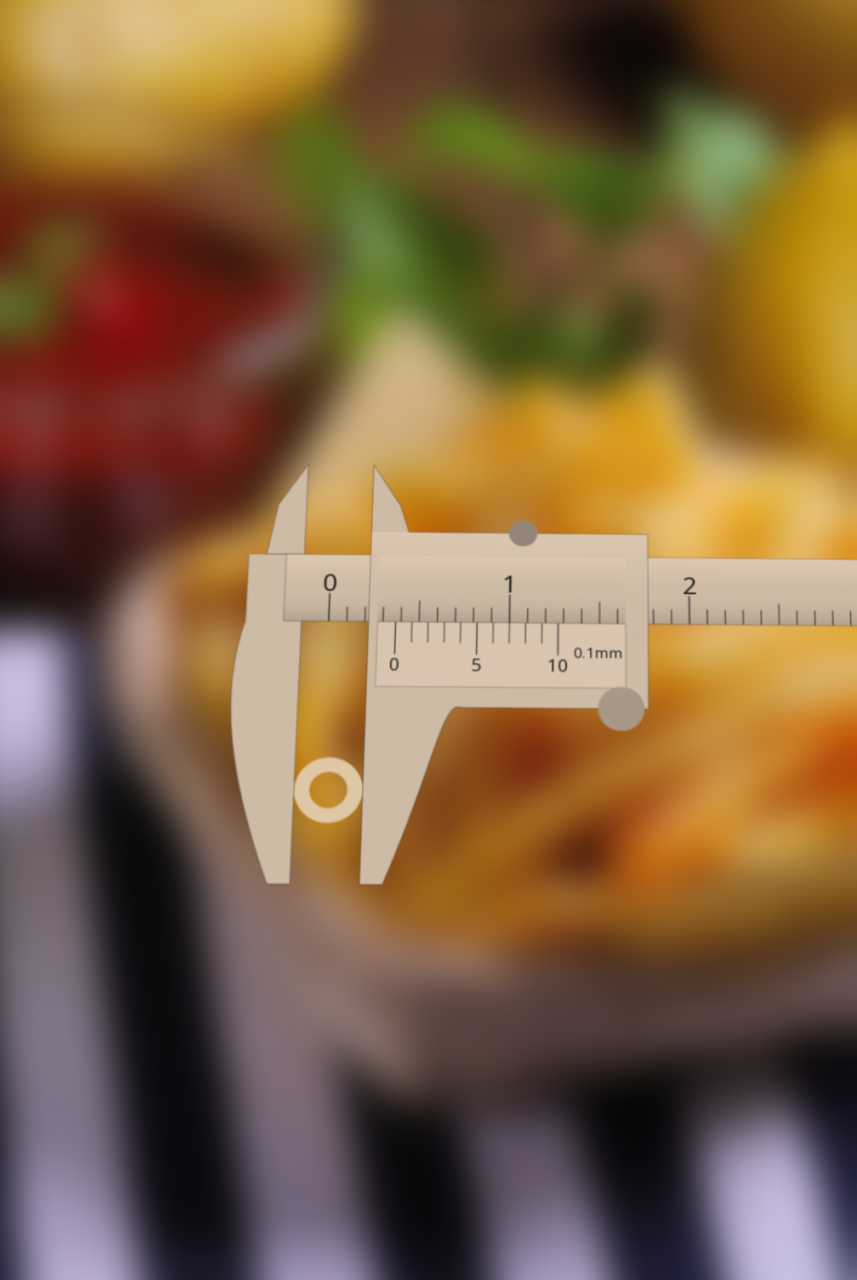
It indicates 3.7 mm
